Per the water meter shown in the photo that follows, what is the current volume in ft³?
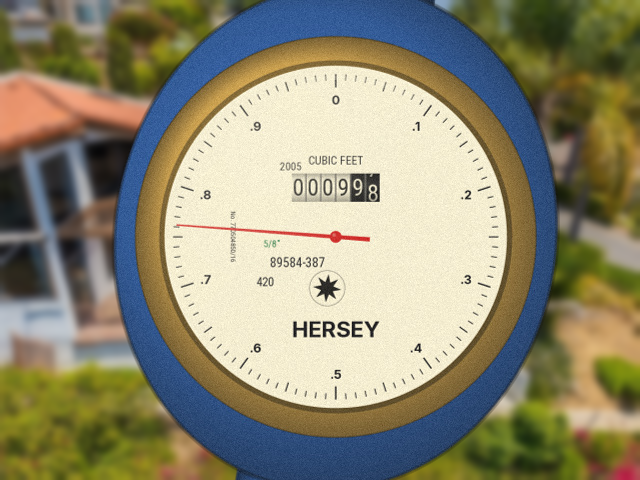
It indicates 997.76 ft³
